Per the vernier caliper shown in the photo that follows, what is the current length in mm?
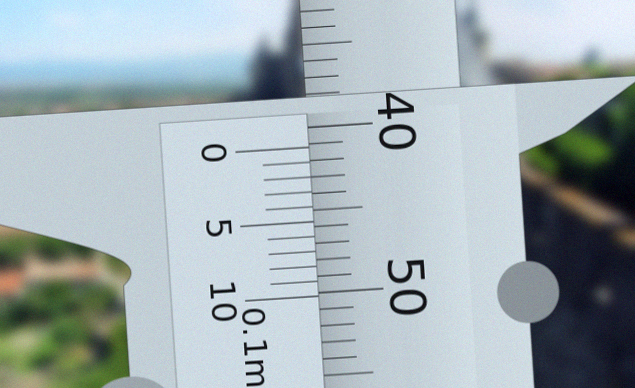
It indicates 41.2 mm
